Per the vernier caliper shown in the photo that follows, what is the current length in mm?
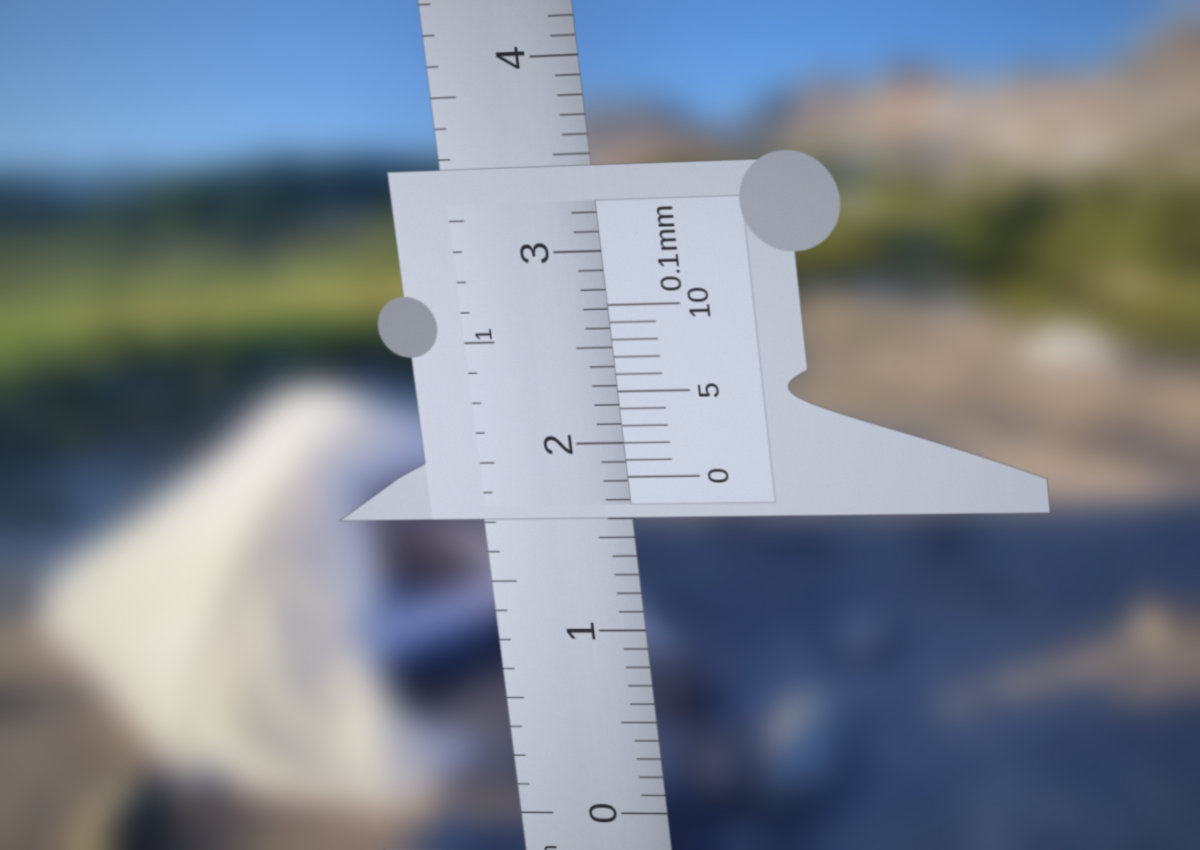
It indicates 18.2 mm
